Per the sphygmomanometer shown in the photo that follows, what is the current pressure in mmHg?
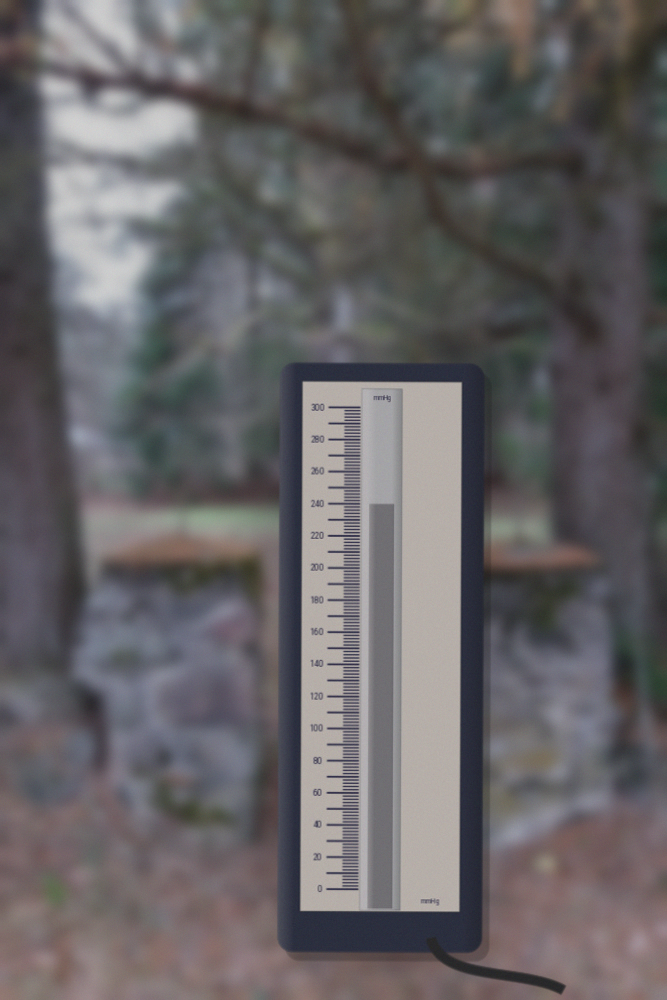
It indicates 240 mmHg
